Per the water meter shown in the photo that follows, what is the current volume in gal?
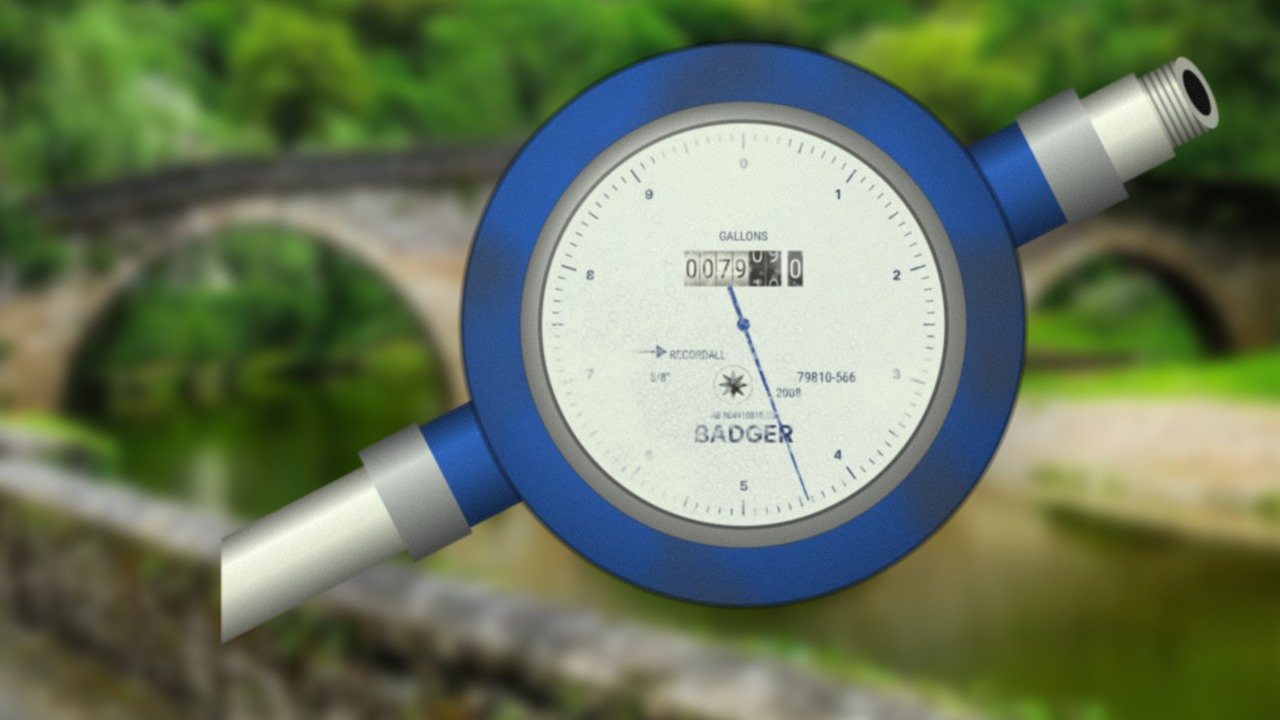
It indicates 79094.4 gal
